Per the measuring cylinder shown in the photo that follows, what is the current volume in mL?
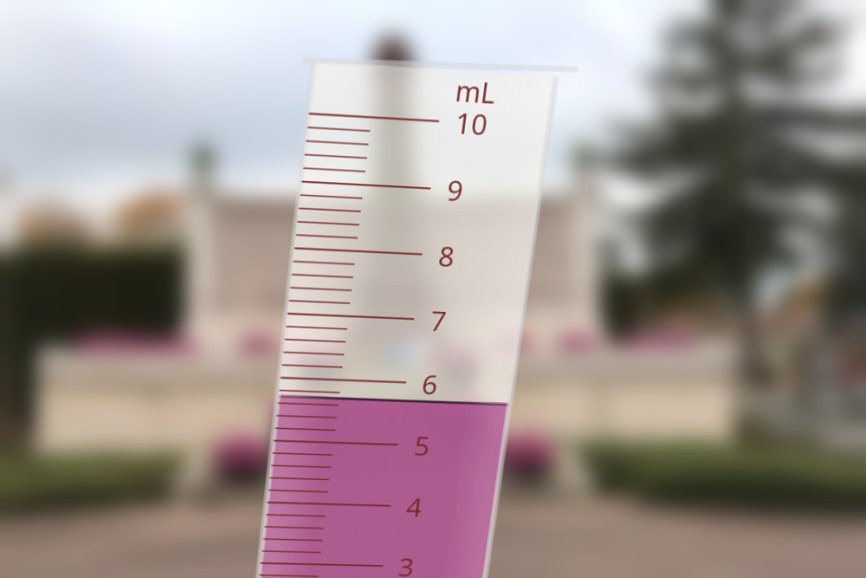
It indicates 5.7 mL
